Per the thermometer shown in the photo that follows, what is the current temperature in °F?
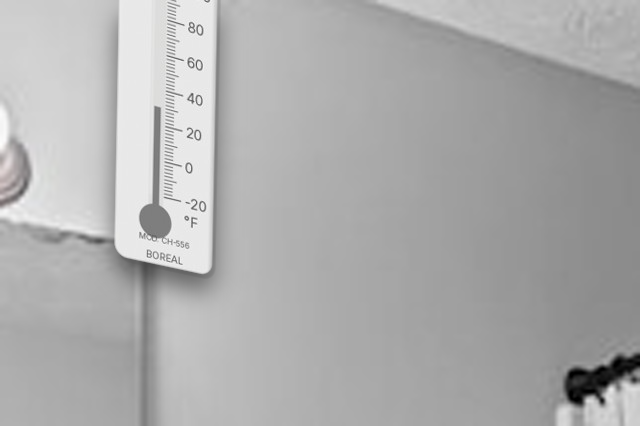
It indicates 30 °F
